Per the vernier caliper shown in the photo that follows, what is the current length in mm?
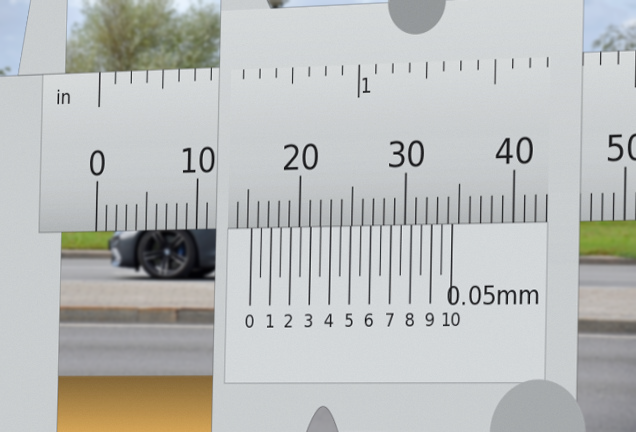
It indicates 15.4 mm
